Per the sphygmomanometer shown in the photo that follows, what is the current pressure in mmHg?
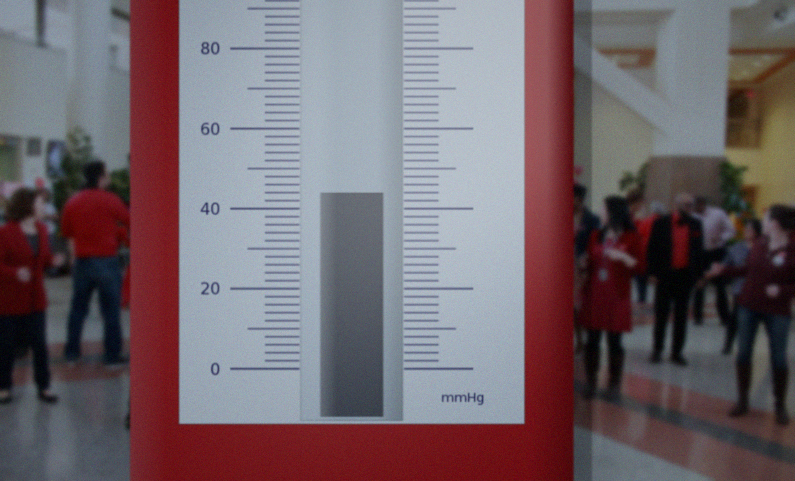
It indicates 44 mmHg
